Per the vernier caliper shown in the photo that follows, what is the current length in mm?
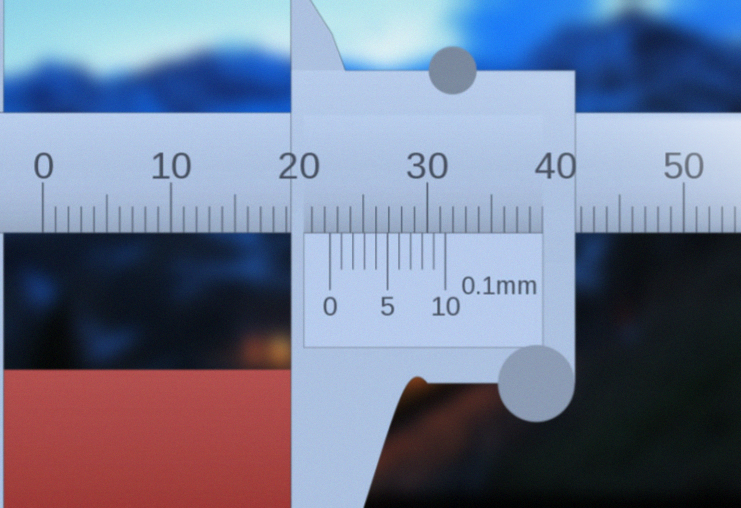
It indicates 22.4 mm
